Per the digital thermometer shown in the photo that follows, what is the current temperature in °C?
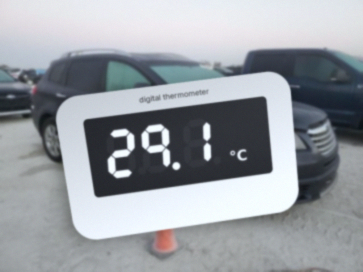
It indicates 29.1 °C
